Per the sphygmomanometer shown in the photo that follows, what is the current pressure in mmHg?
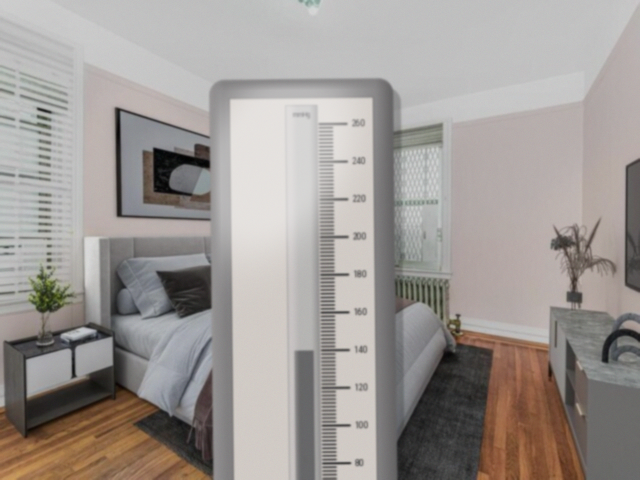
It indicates 140 mmHg
